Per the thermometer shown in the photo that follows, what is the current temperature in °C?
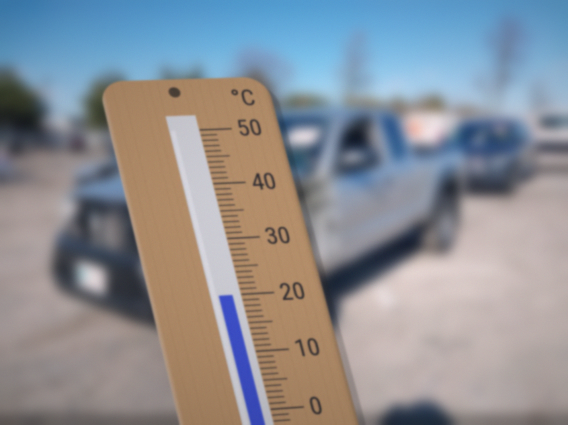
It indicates 20 °C
